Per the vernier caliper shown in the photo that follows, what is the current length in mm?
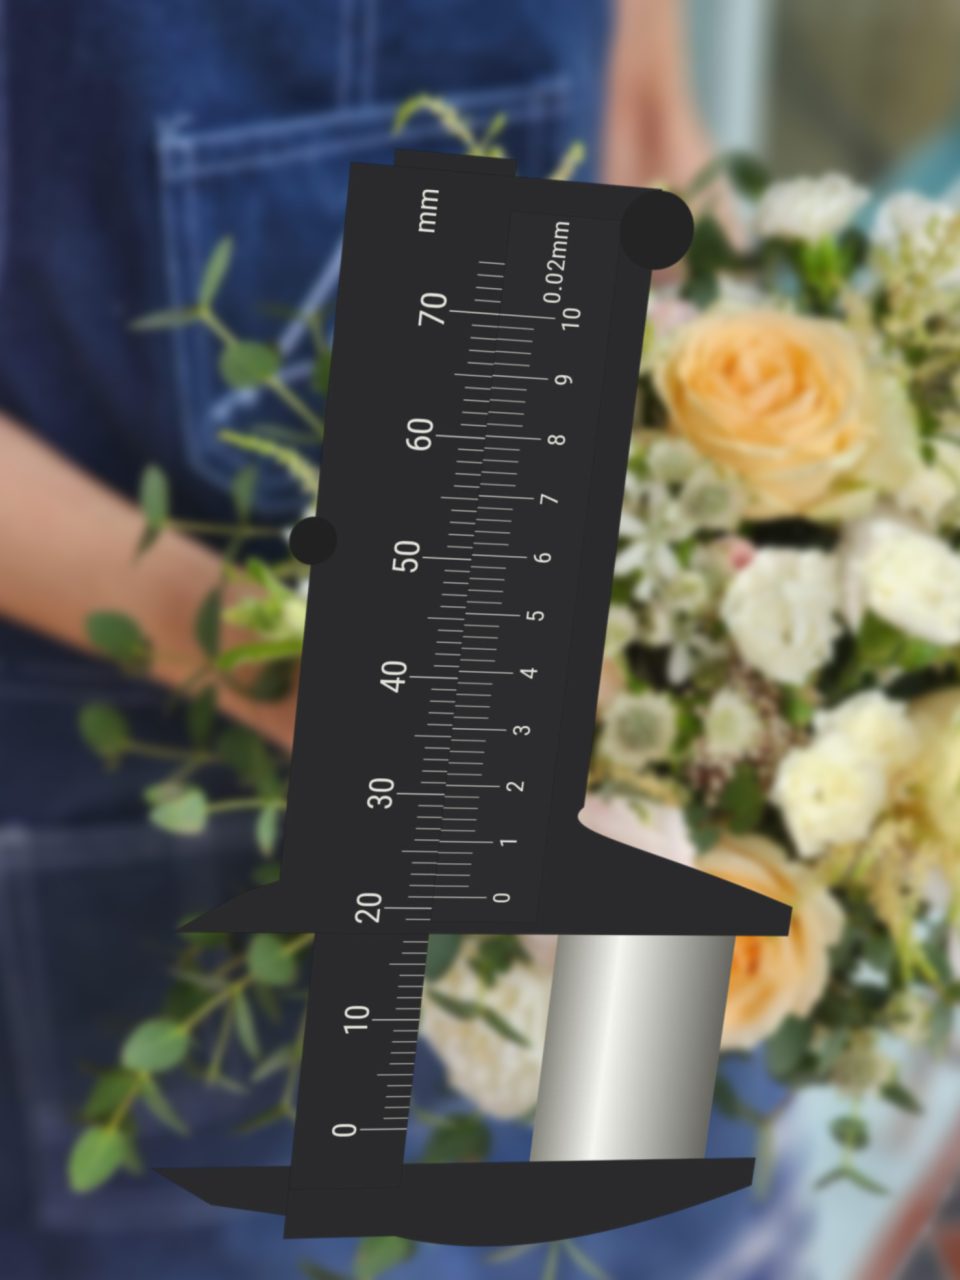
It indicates 21.0 mm
